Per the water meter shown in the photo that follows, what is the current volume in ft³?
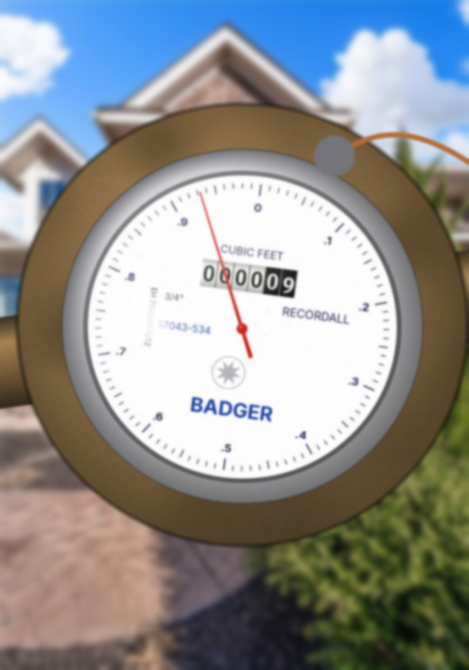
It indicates 8.93 ft³
